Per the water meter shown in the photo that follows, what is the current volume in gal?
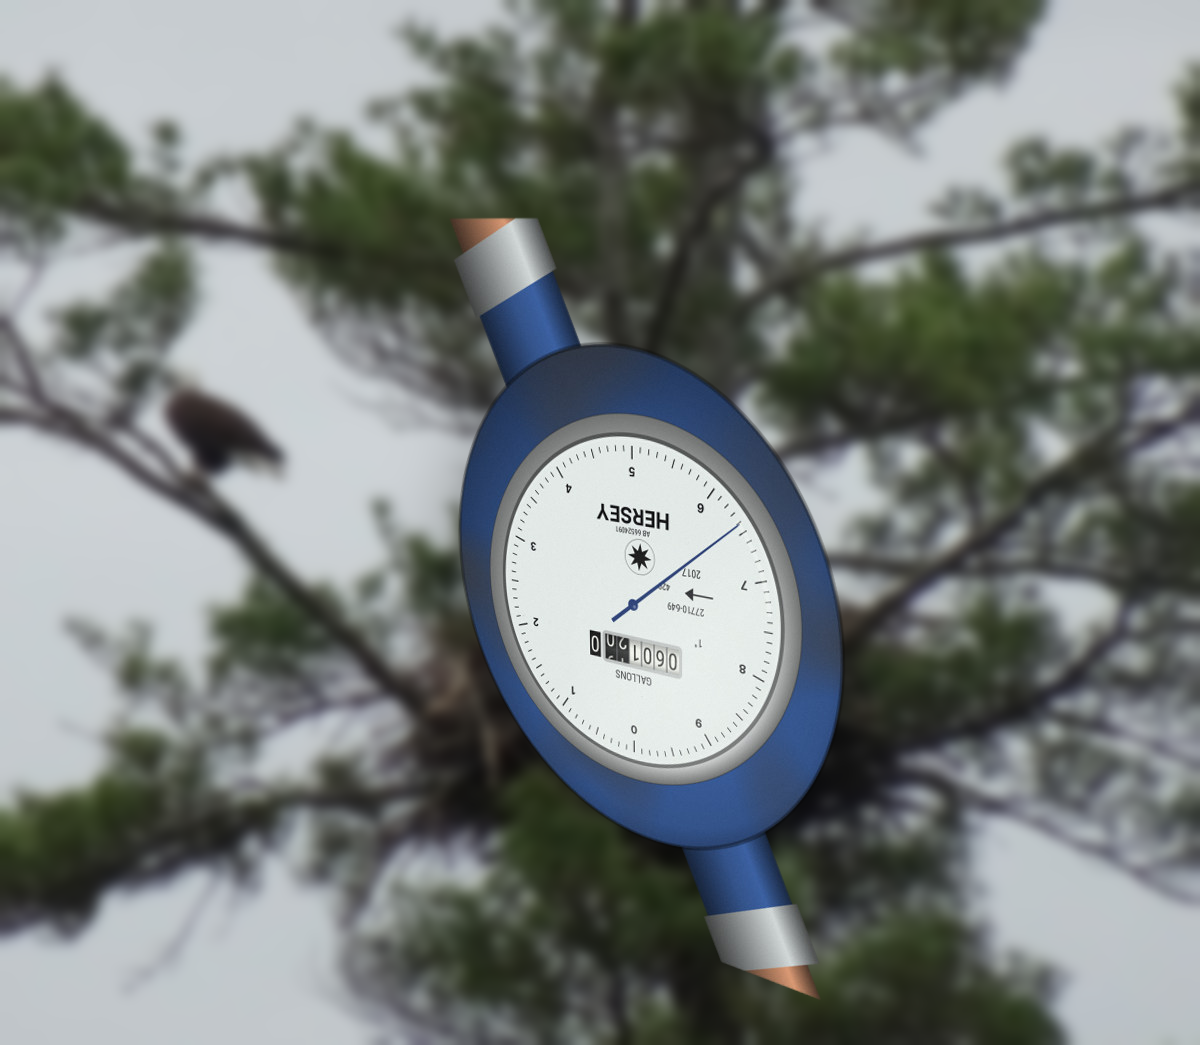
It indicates 601196.4 gal
